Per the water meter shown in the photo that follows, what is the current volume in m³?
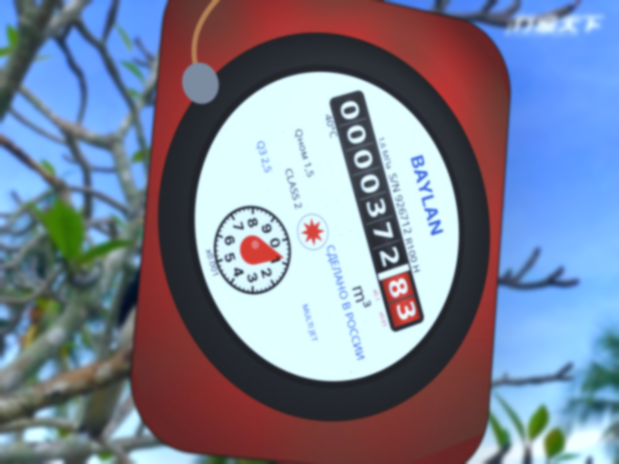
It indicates 372.830 m³
